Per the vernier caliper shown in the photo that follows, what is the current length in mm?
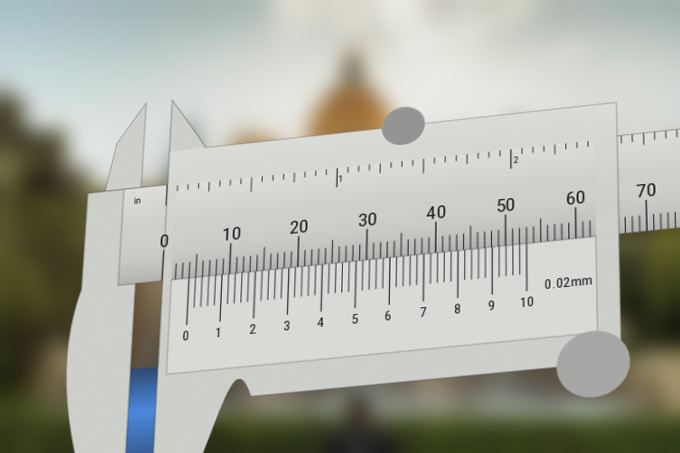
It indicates 4.0 mm
